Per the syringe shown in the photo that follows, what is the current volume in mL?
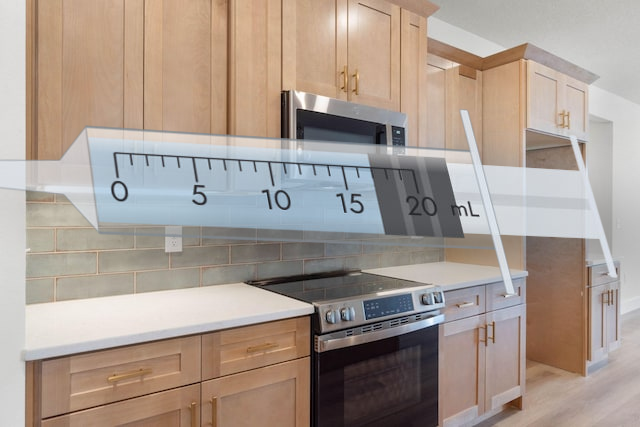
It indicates 17 mL
